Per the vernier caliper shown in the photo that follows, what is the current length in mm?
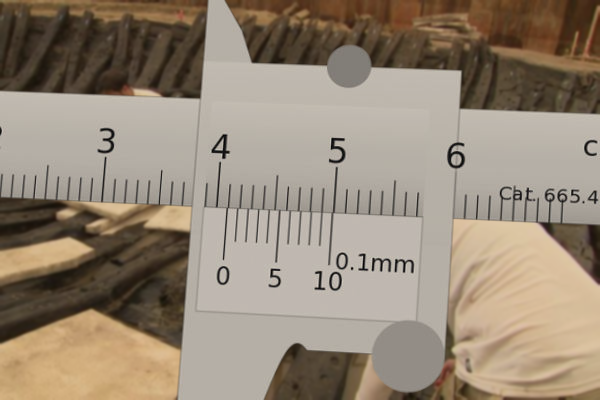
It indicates 40.9 mm
